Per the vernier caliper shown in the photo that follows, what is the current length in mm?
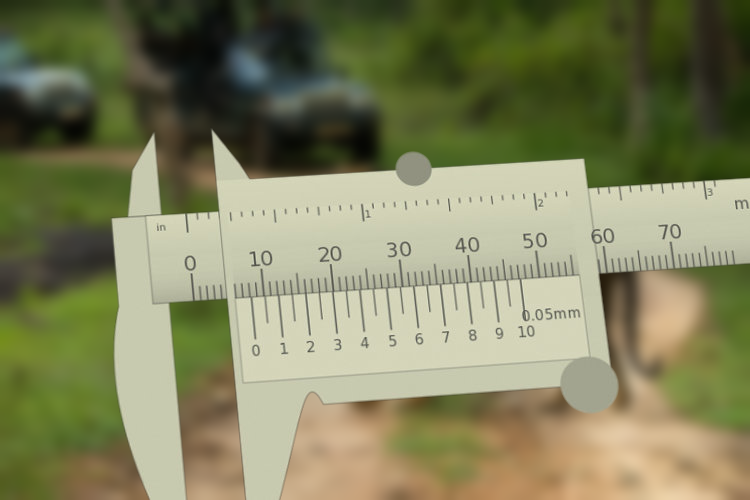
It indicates 8.2 mm
